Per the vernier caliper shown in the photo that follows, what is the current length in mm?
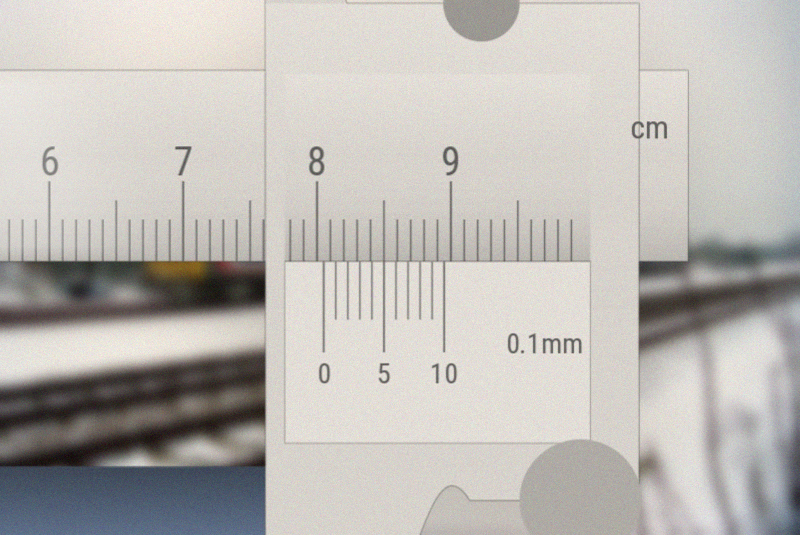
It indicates 80.5 mm
